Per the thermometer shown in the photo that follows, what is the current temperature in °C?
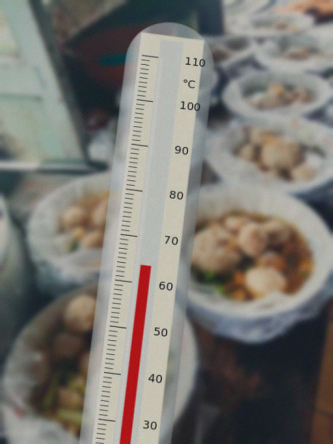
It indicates 64 °C
